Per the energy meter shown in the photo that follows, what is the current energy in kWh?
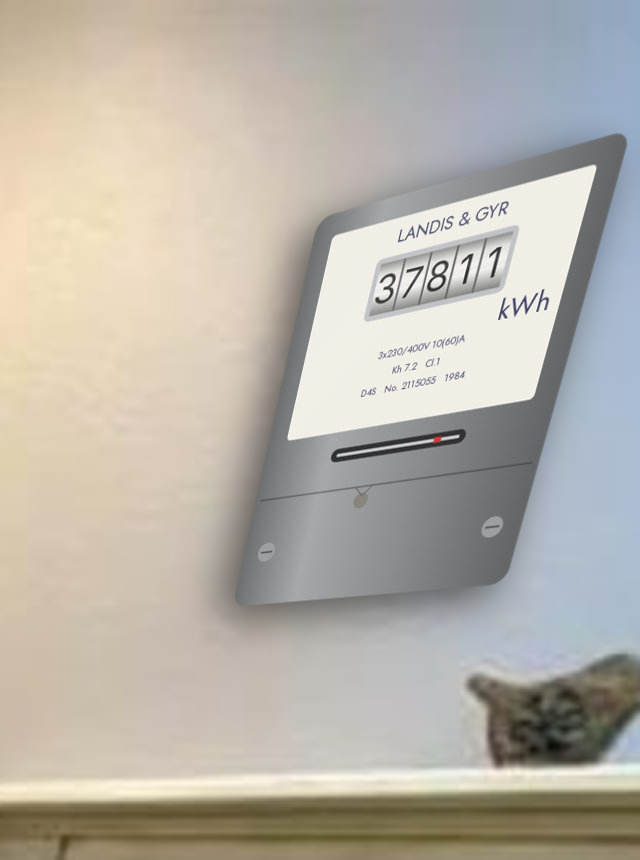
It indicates 37811 kWh
